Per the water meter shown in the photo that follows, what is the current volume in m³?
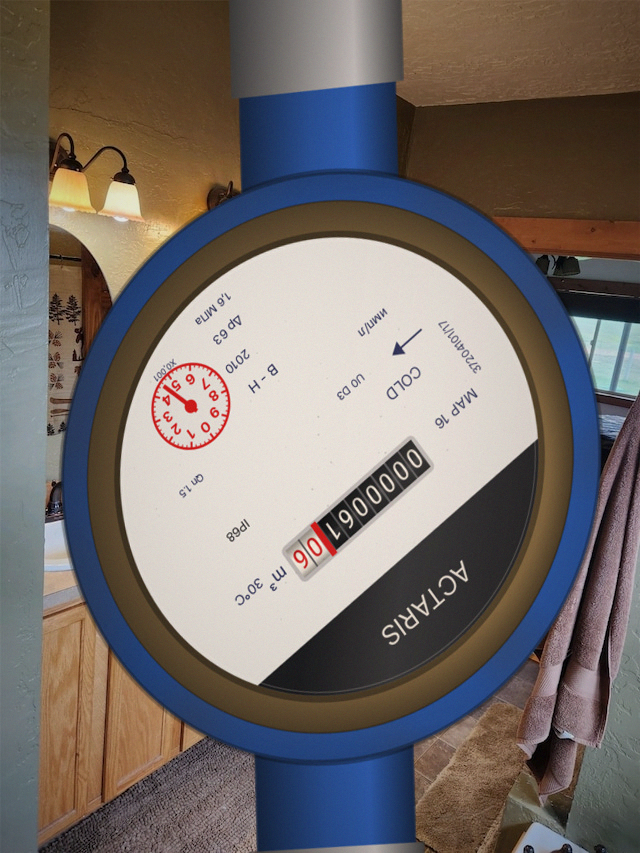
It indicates 61.064 m³
